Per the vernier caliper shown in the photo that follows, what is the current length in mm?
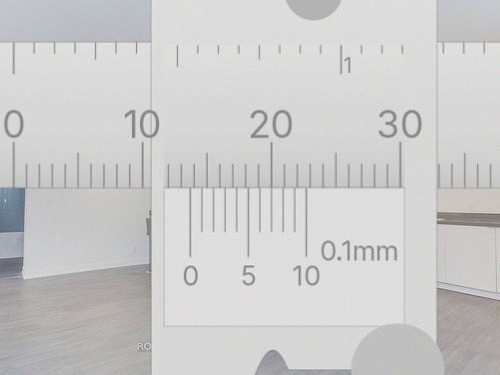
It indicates 13.7 mm
